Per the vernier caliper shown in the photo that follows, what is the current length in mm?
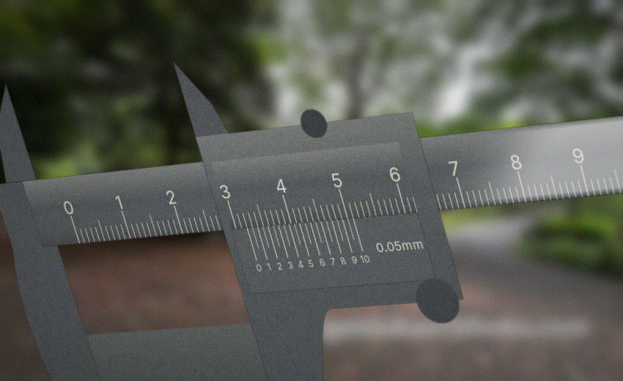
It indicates 32.0 mm
